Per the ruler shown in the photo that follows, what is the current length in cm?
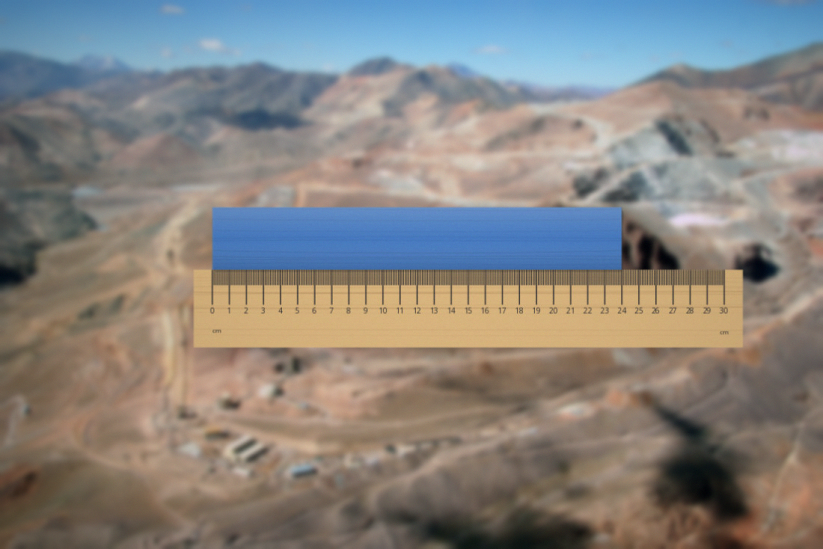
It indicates 24 cm
